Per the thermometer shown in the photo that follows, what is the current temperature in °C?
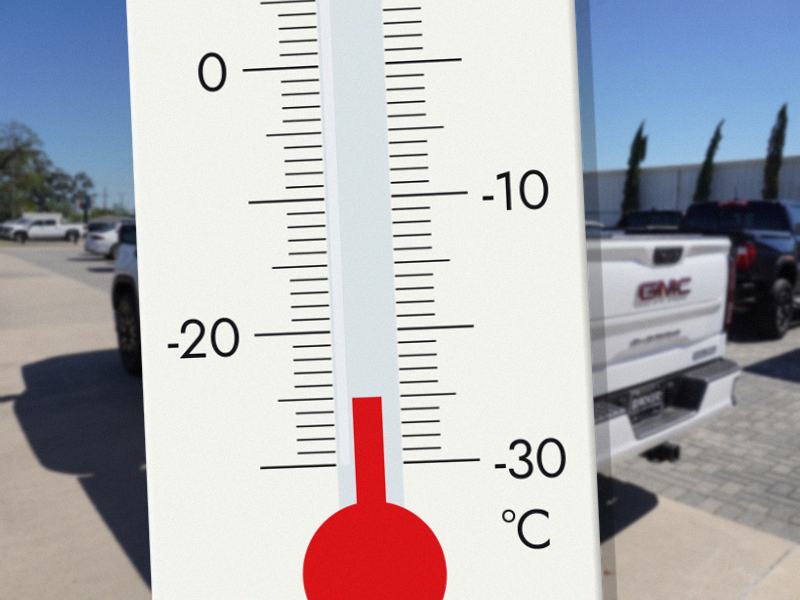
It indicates -25 °C
